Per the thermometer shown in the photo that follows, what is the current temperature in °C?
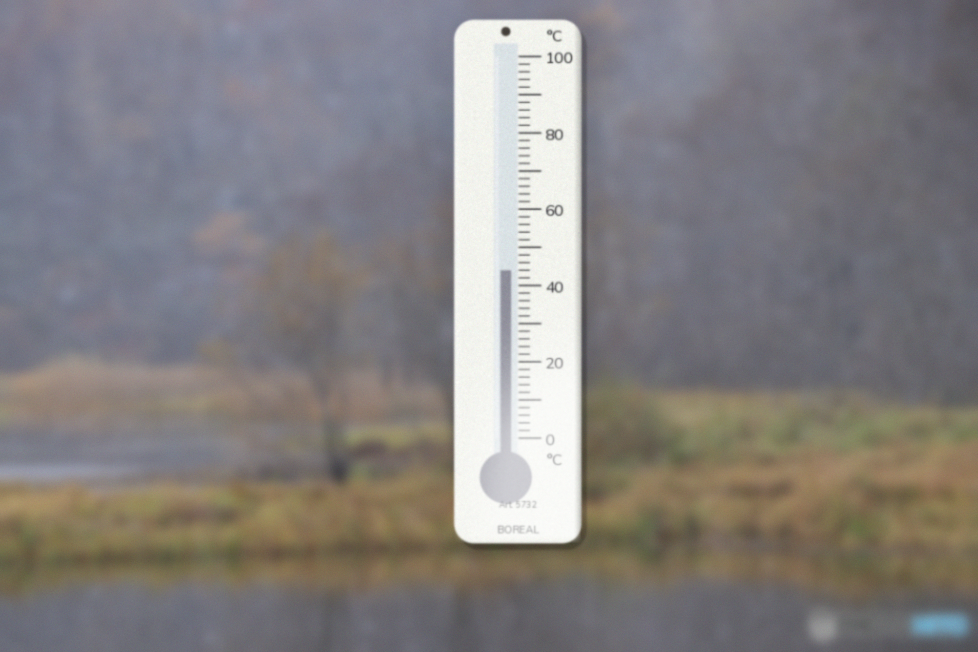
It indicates 44 °C
